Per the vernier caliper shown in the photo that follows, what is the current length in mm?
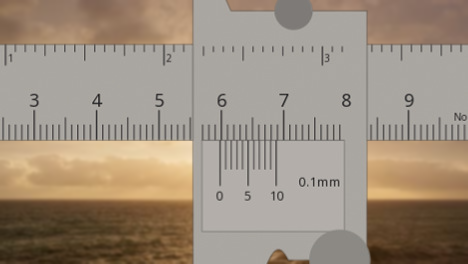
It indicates 59.8 mm
